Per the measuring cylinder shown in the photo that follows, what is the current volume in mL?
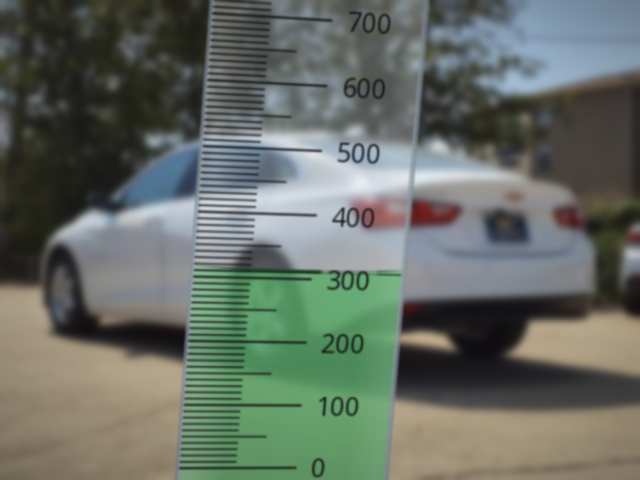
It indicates 310 mL
